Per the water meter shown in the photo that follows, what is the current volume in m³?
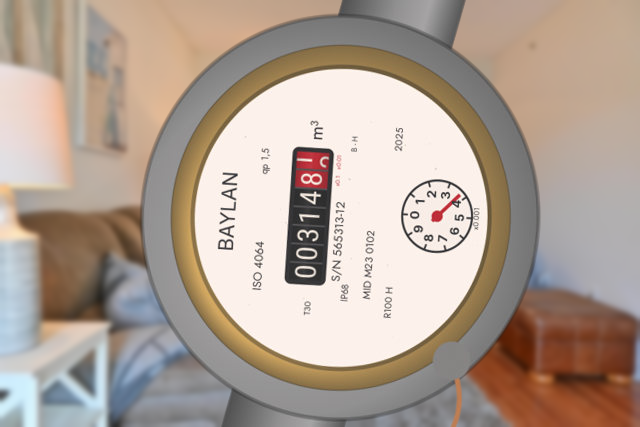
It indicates 314.813 m³
